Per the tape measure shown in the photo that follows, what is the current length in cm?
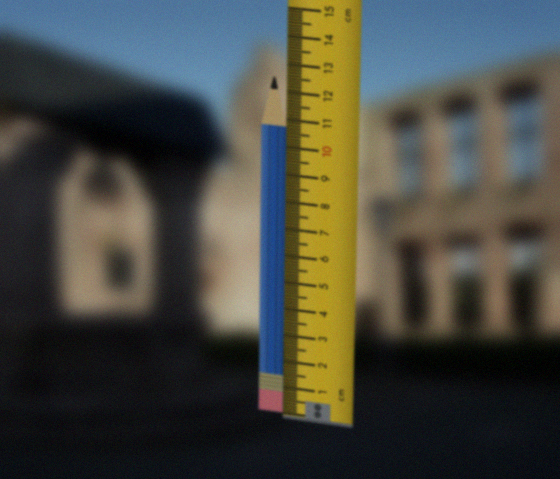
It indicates 12.5 cm
